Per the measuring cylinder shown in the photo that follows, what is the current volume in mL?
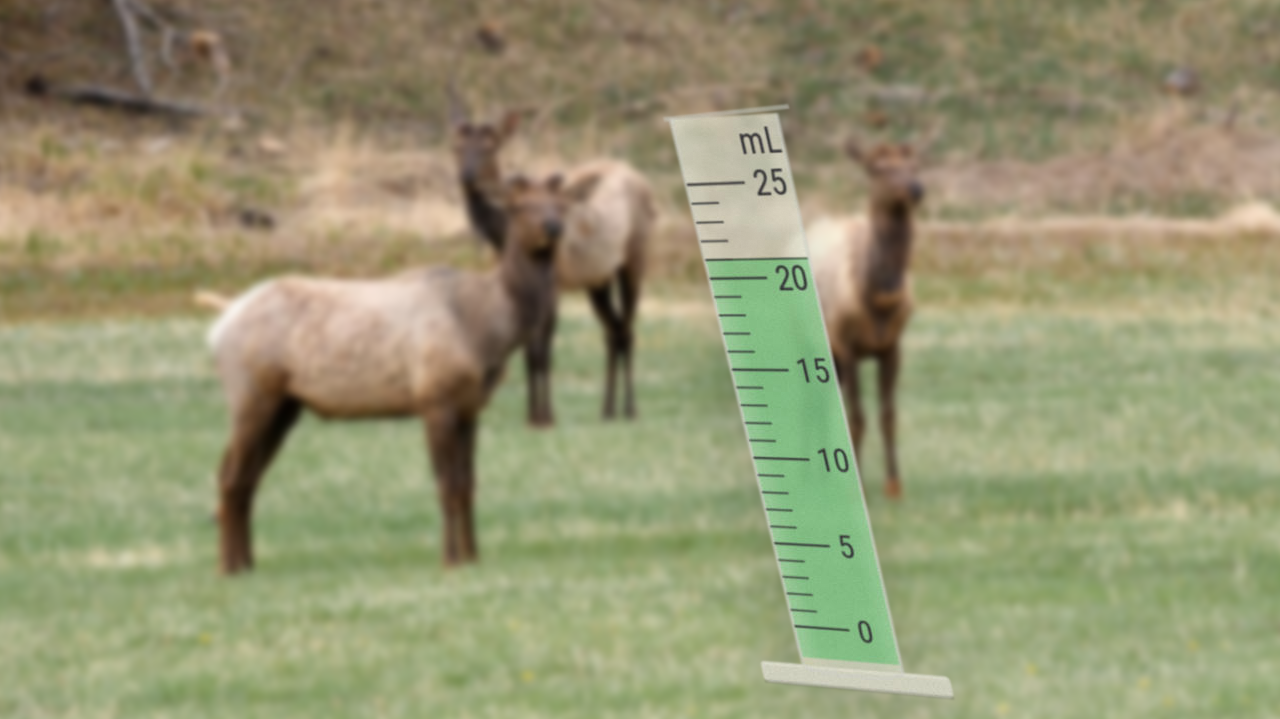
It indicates 21 mL
